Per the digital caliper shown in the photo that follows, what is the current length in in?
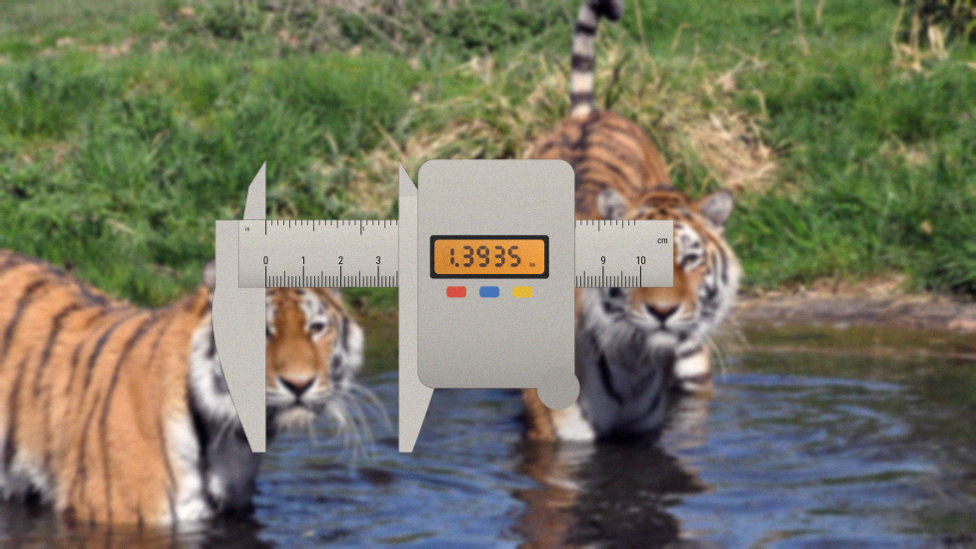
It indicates 1.3935 in
